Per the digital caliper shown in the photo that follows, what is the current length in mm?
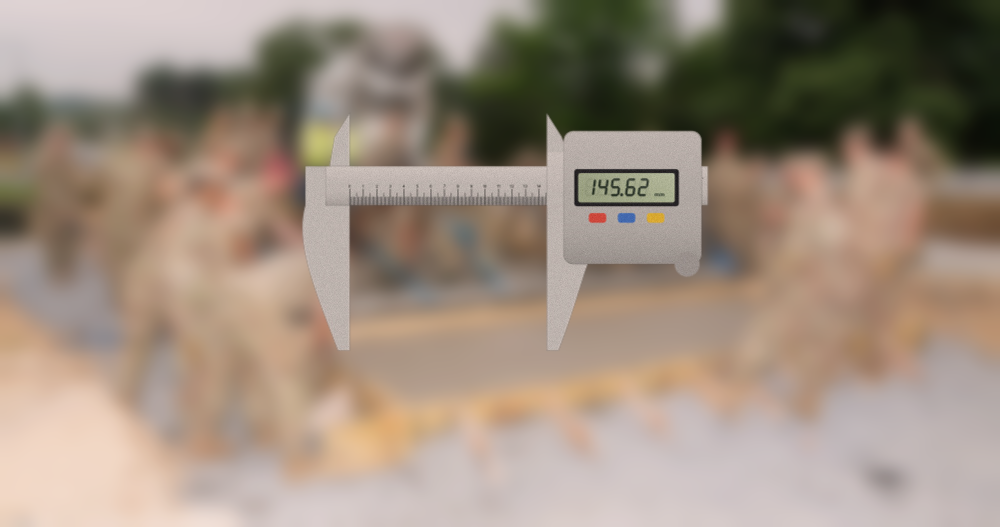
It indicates 145.62 mm
